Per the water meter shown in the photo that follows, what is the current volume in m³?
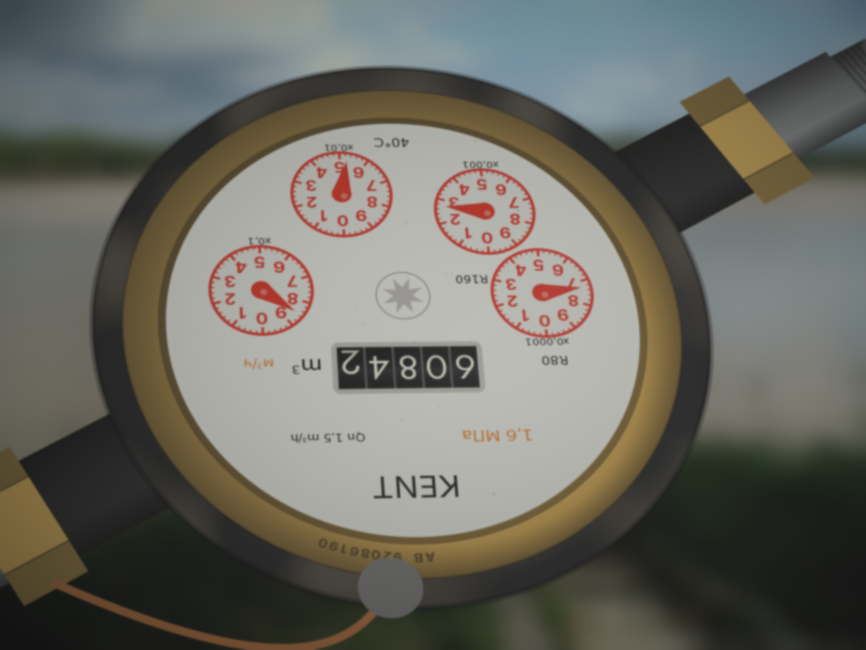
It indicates 60841.8527 m³
